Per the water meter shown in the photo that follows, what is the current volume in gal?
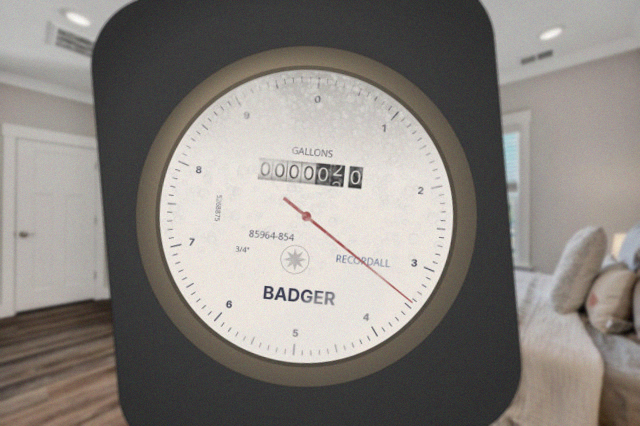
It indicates 23.4 gal
